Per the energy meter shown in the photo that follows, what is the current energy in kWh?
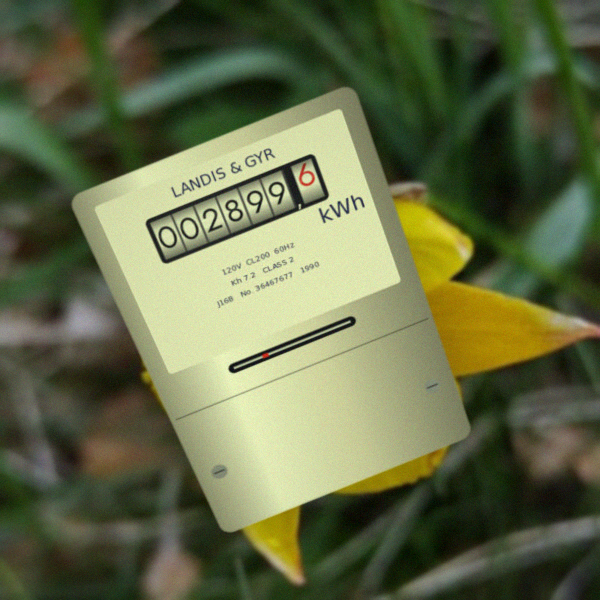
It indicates 2899.6 kWh
